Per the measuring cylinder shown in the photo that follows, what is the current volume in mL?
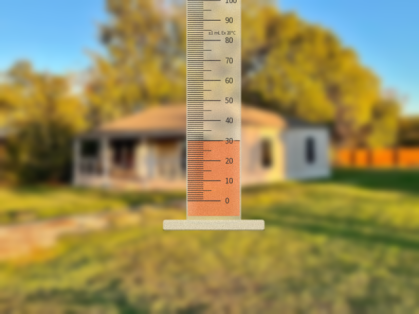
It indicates 30 mL
